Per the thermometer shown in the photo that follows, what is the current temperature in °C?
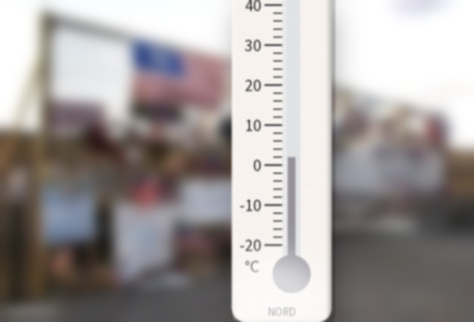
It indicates 2 °C
